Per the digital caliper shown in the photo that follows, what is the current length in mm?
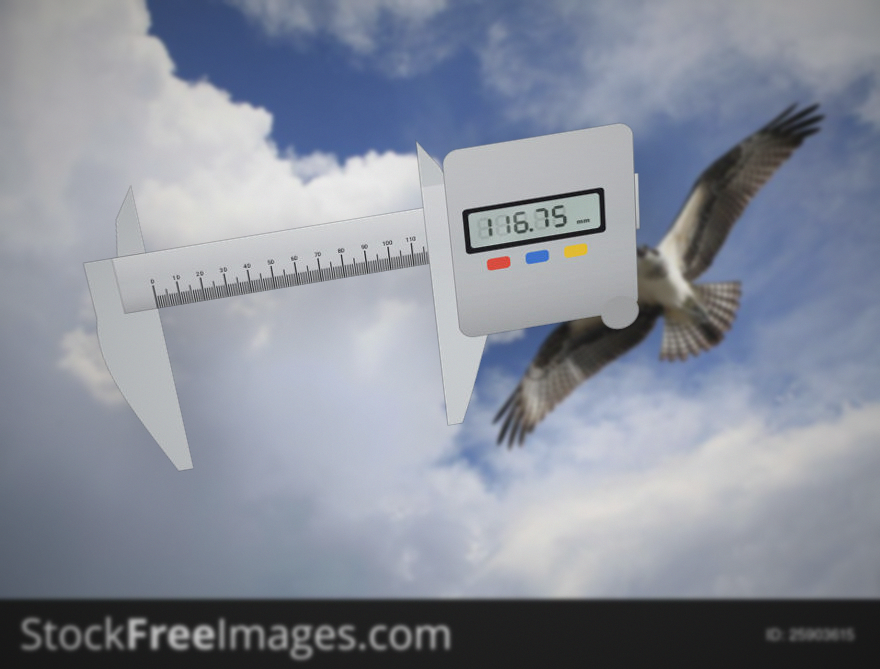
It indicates 116.75 mm
